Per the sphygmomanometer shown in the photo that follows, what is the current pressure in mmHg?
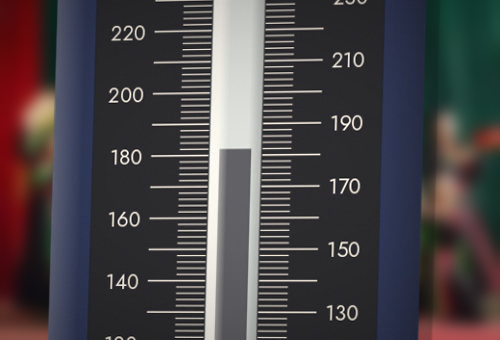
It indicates 182 mmHg
